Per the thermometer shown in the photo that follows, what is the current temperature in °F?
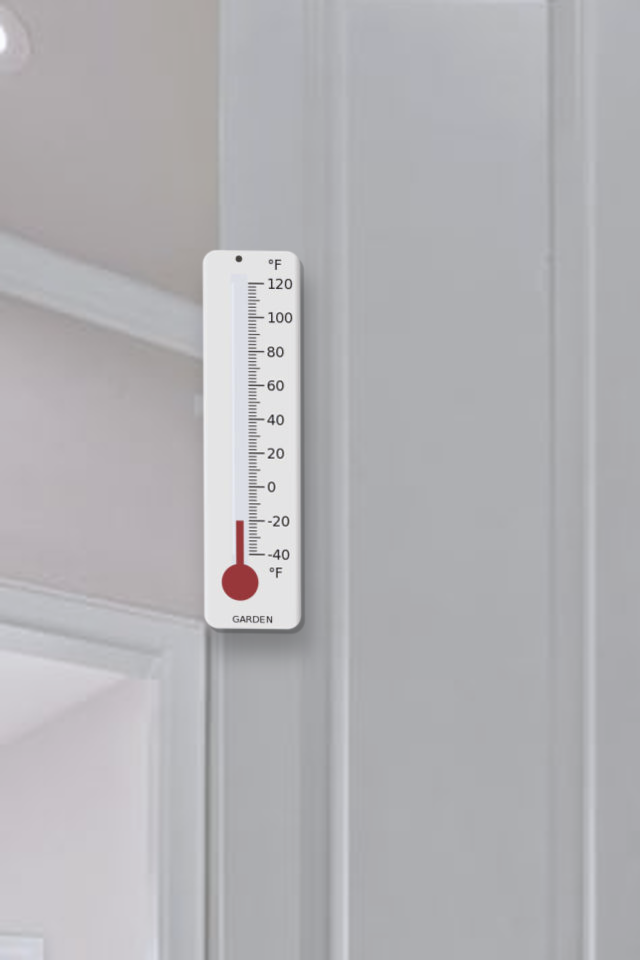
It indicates -20 °F
